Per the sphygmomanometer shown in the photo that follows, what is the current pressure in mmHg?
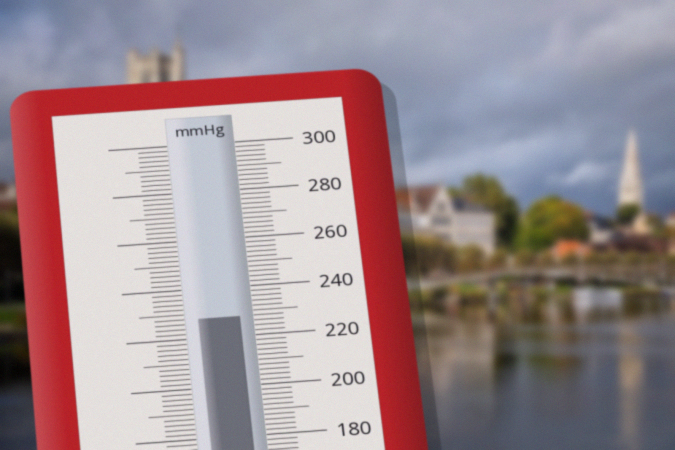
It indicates 228 mmHg
